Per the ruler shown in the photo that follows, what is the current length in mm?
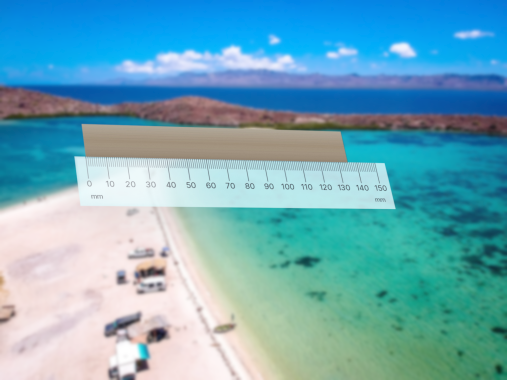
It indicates 135 mm
